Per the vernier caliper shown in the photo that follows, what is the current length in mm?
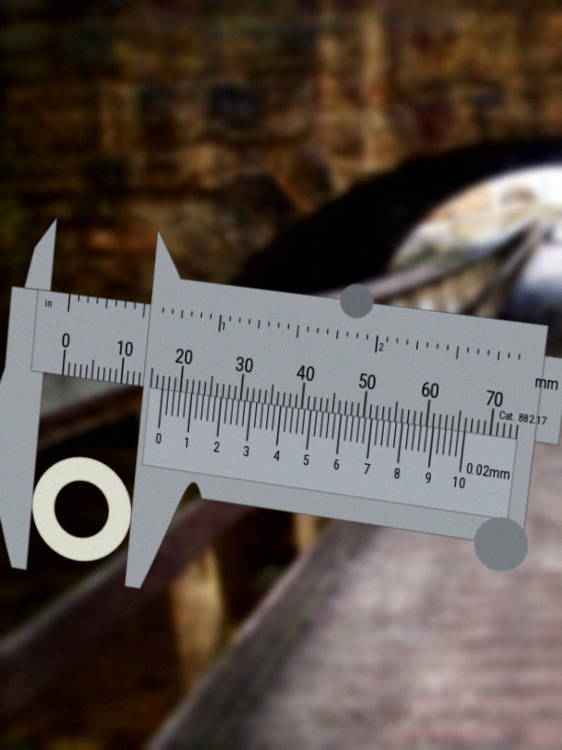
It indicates 17.0 mm
